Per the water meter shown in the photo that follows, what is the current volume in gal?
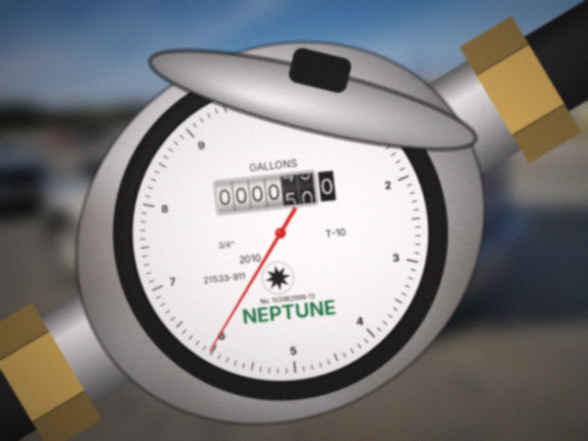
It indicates 496.0 gal
